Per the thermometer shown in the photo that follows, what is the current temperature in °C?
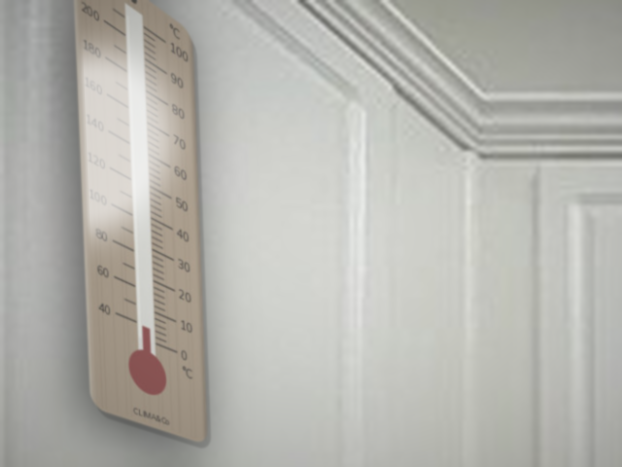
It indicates 4 °C
